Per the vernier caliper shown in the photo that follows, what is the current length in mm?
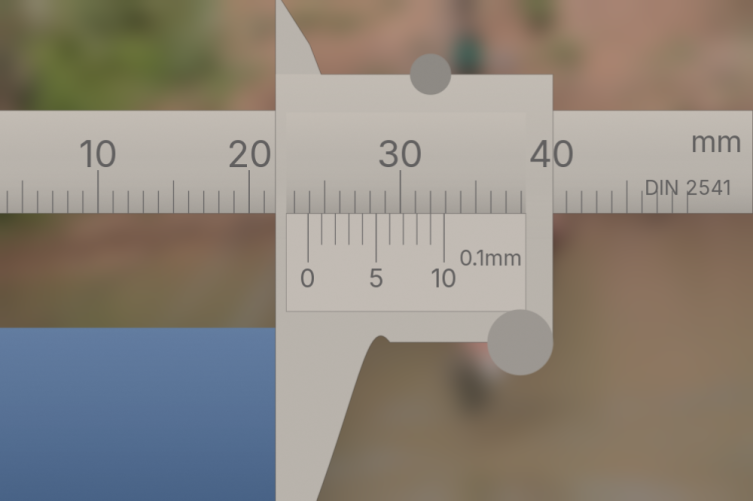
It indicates 23.9 mm
